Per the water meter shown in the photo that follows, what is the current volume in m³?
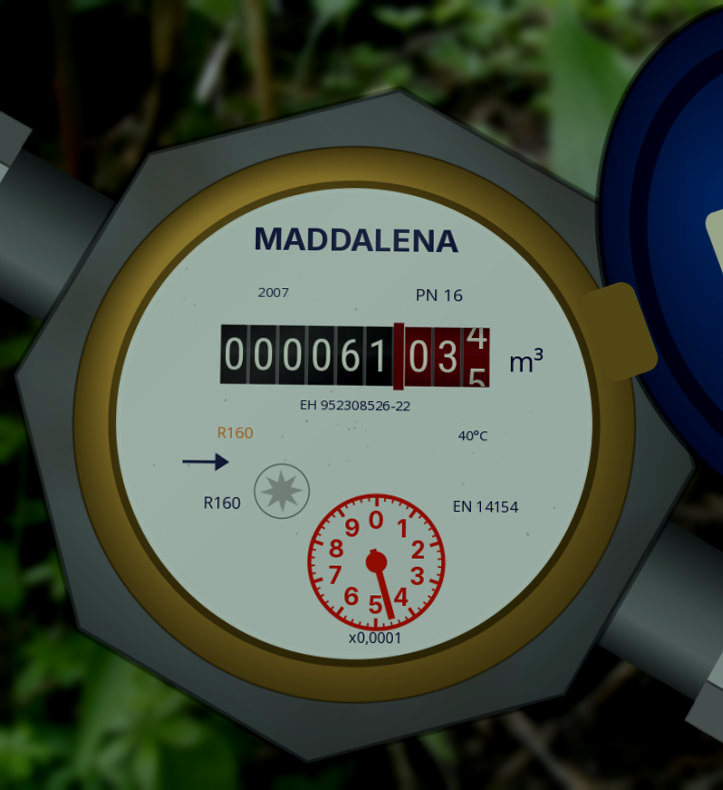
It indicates 61.0344 m³
